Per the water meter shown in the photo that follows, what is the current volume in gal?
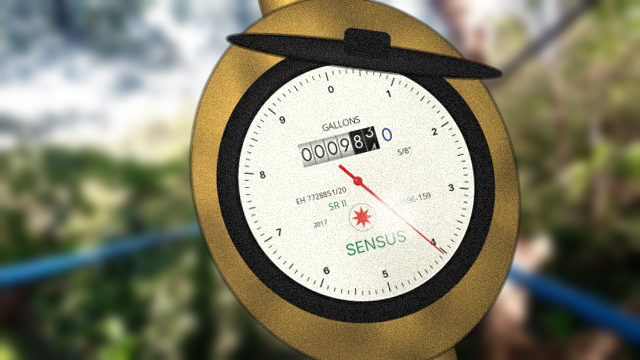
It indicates 9834.0 gal
